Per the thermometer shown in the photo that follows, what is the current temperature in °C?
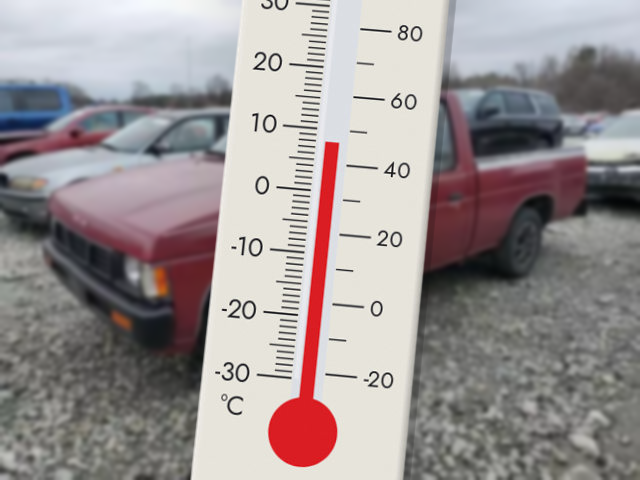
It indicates 8 °C
